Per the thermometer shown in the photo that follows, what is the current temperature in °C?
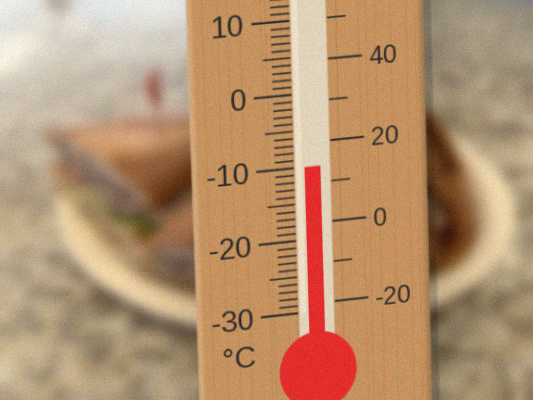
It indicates -10 °C
